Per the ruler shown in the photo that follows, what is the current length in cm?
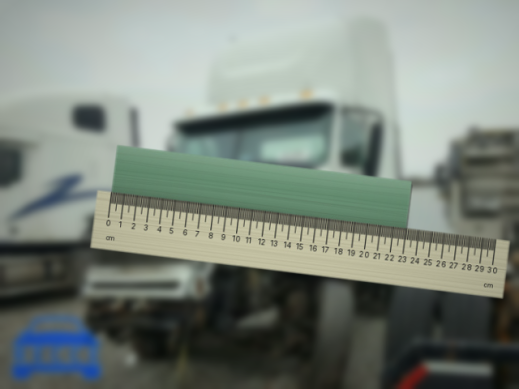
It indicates 23 cm
